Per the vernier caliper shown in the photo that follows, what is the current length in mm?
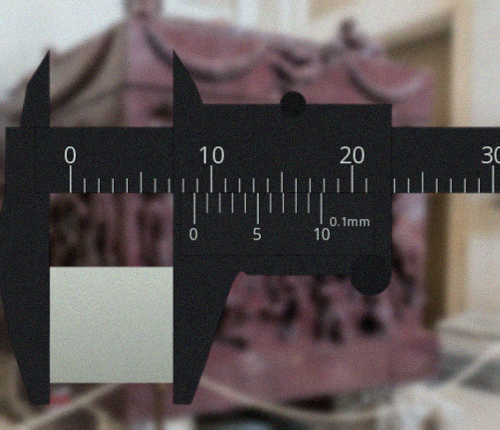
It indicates 8.8 mm
